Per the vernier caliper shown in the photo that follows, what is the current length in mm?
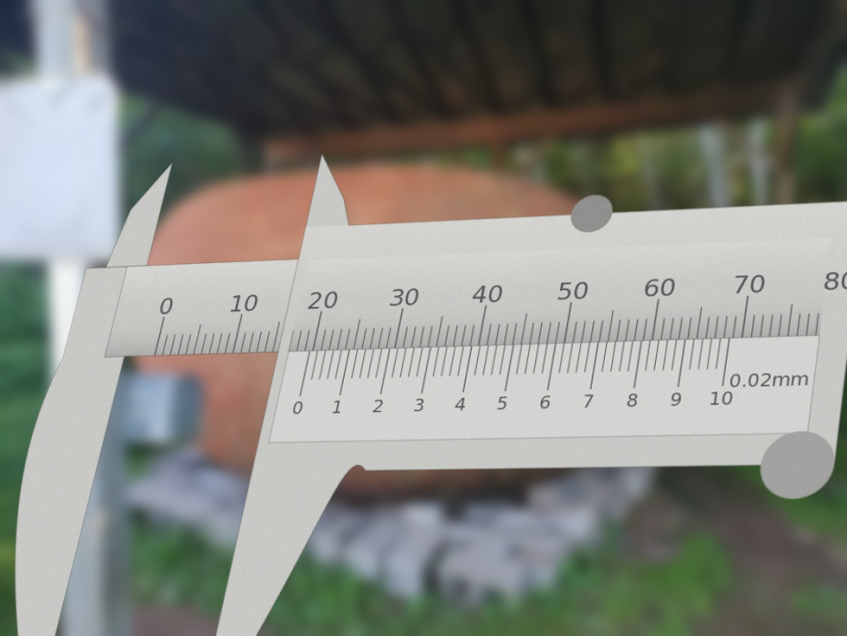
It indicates 19.6 mm
